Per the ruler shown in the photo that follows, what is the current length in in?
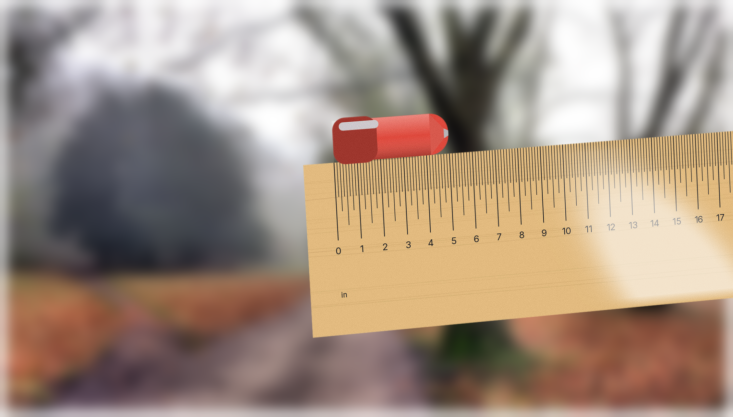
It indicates 5 in
